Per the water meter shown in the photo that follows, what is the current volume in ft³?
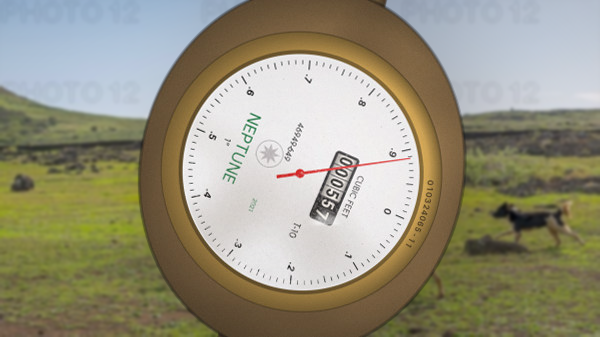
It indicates 556.91 ft³
